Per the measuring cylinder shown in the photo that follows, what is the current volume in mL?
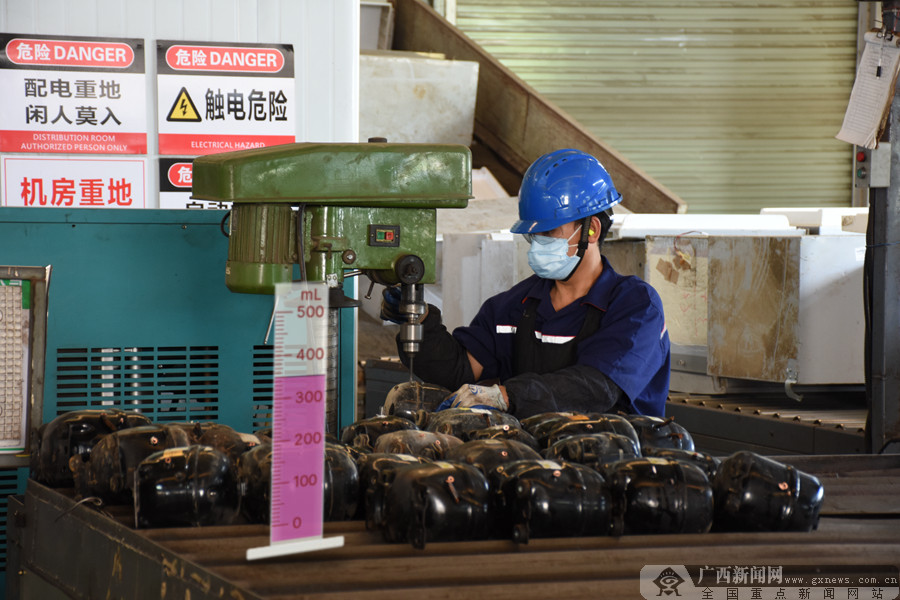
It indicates 350 mL
